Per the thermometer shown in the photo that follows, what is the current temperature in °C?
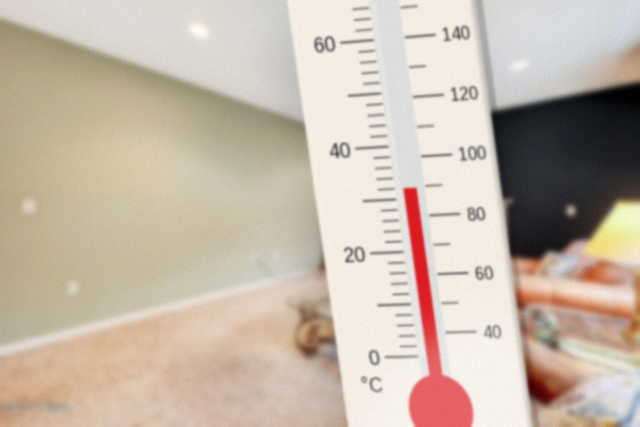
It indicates 32 °C
